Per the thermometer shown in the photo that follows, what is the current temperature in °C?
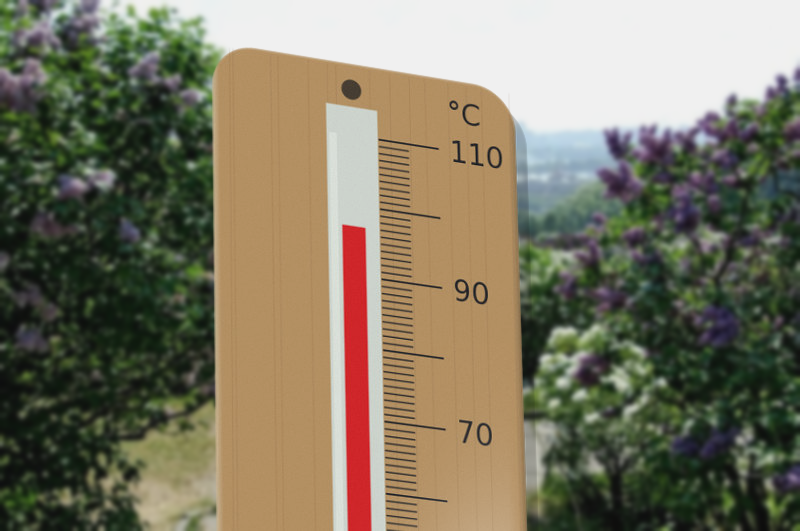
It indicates 97 °C
